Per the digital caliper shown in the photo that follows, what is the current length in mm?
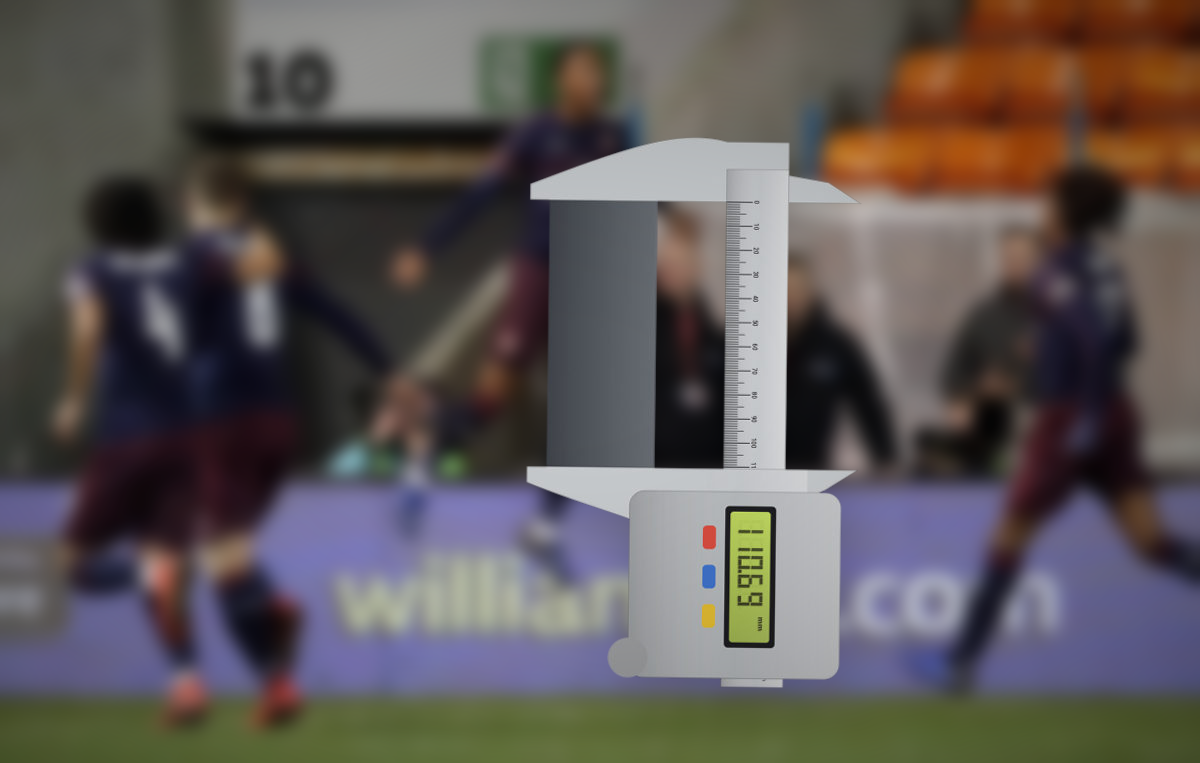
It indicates 110.69 mm
